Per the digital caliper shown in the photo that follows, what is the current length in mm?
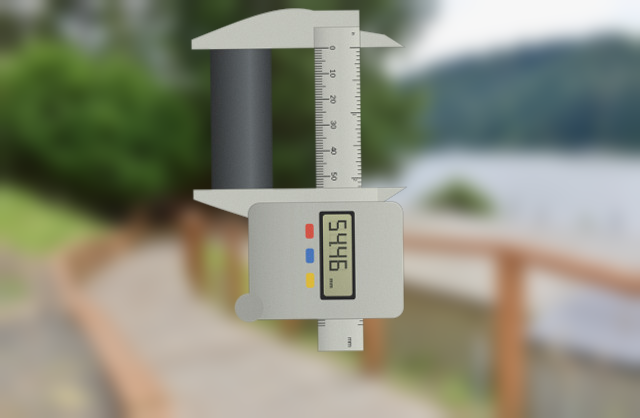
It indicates 54.46 mm
